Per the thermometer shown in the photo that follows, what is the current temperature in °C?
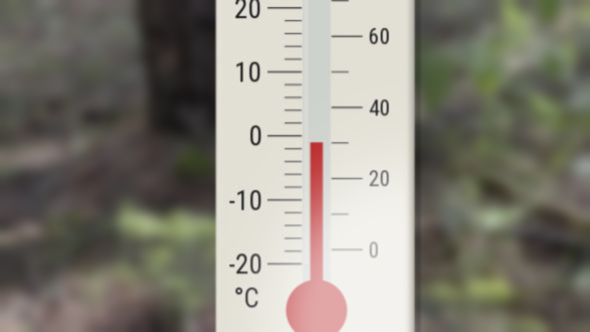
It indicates -1 °C
